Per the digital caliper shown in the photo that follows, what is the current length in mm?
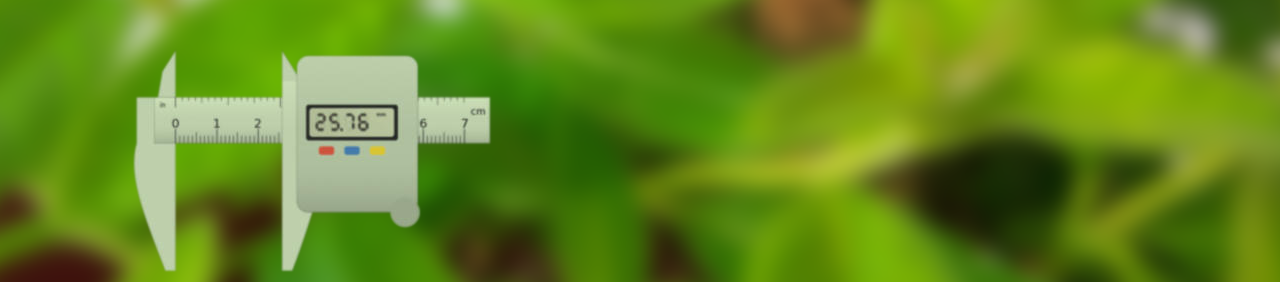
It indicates 25.76 mm
